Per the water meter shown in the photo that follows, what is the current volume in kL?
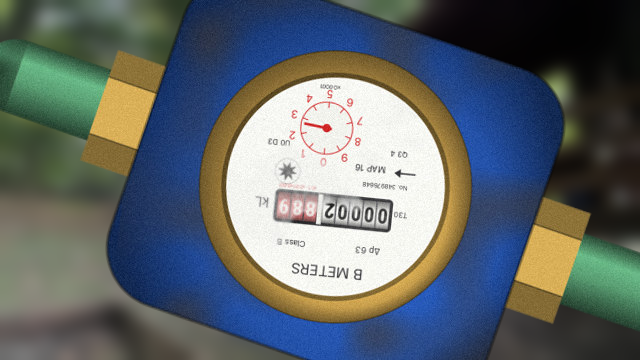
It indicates 2.8892 kL
